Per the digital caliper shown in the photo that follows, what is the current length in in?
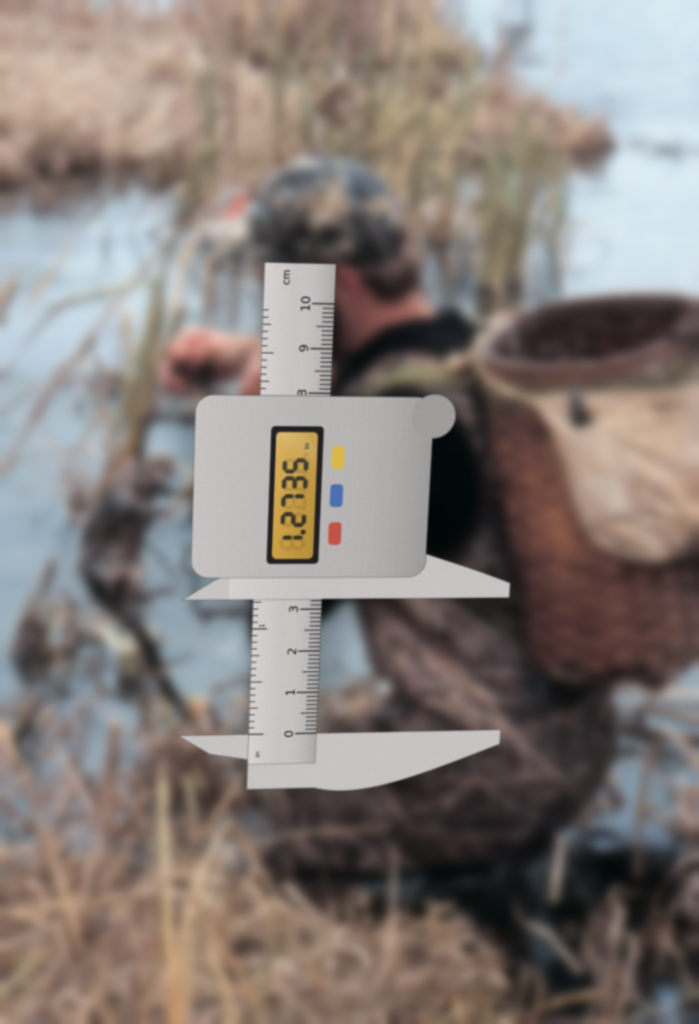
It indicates 1.2735 in
